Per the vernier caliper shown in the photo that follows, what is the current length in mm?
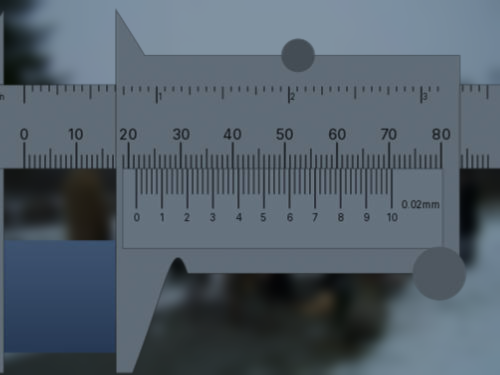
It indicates 21.5 mm
